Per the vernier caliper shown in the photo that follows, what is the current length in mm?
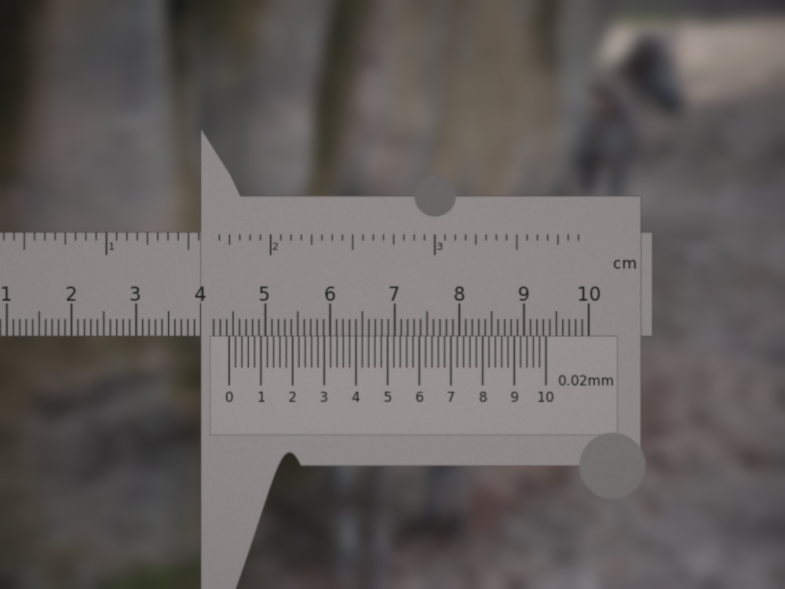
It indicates 44.4 mm
